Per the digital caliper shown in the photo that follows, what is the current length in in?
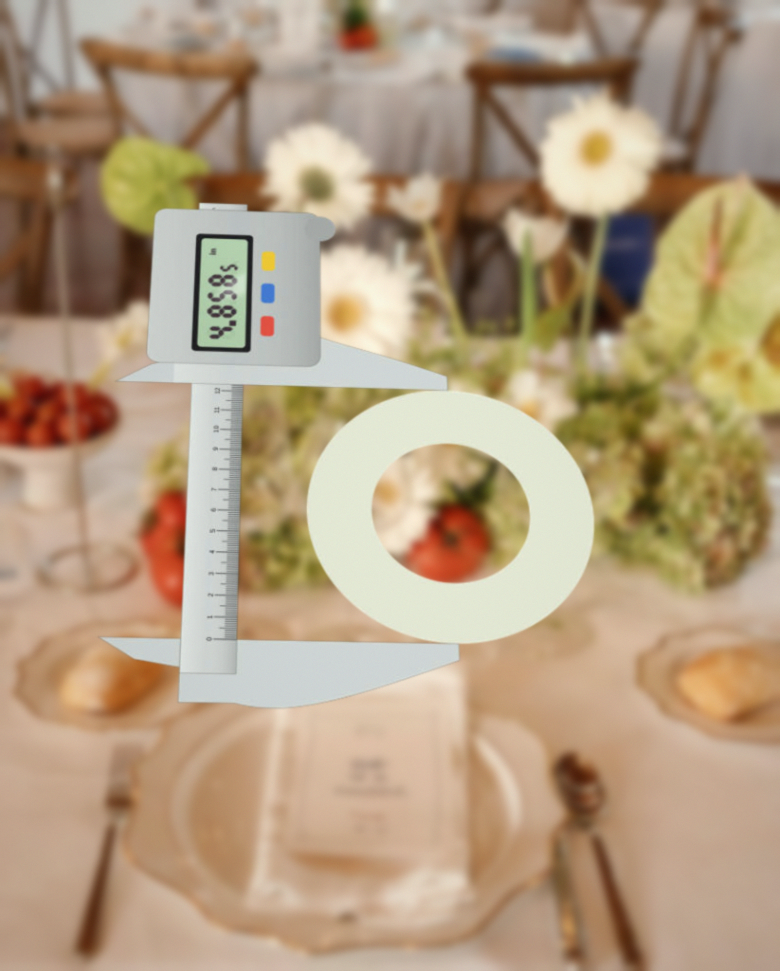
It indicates 4.8585 in
